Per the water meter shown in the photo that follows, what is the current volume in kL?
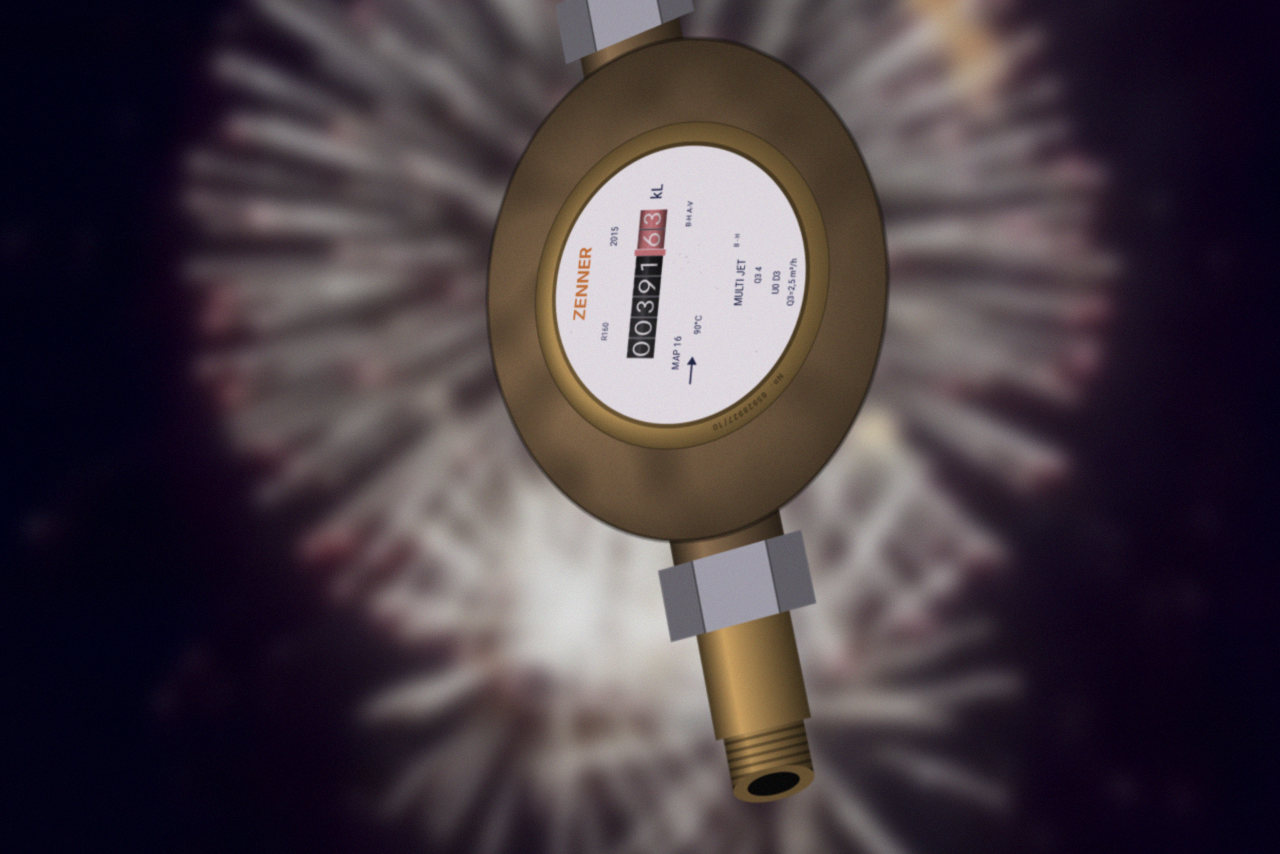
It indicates 391.63 kL
